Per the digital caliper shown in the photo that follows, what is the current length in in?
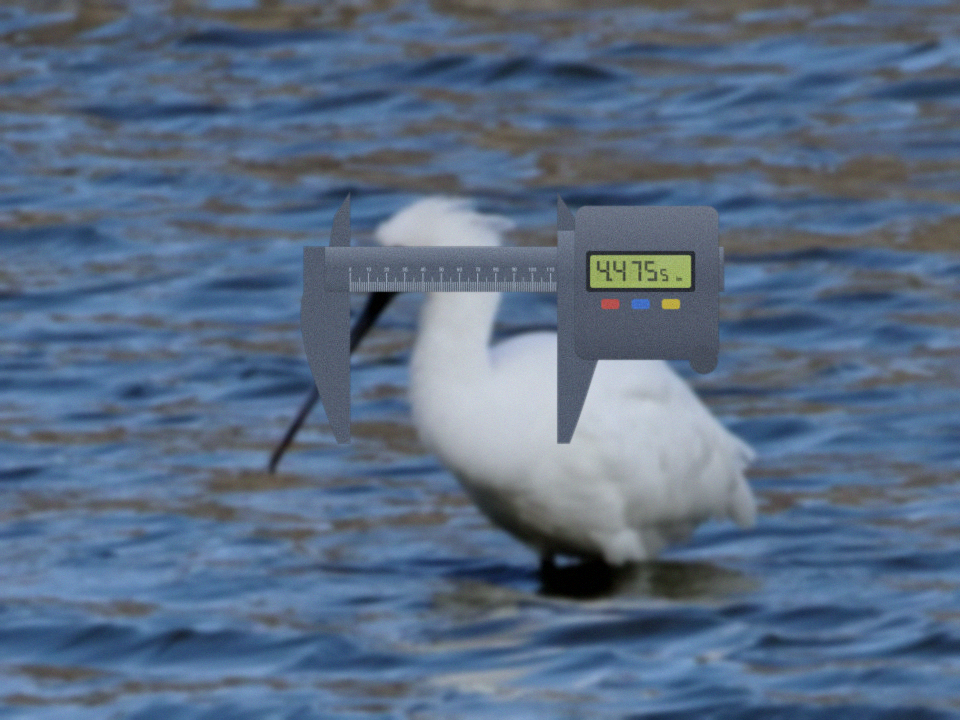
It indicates 4.4755 in
